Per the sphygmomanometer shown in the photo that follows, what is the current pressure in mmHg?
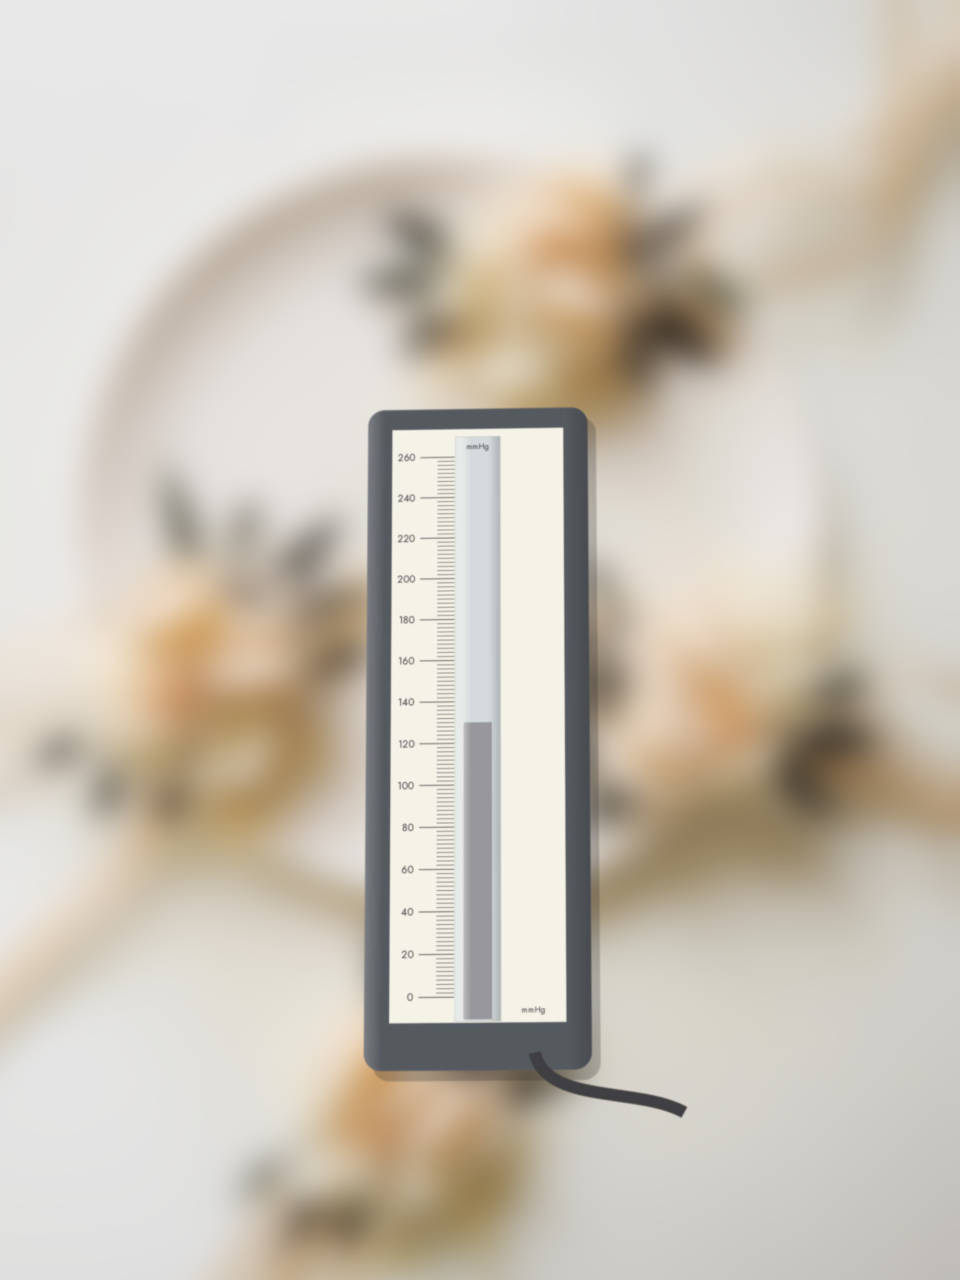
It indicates 130 mmHg
